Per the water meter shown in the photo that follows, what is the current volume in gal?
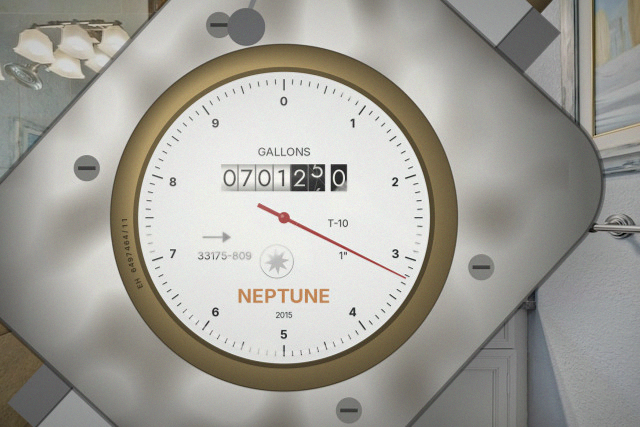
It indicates 701253.2 gal
